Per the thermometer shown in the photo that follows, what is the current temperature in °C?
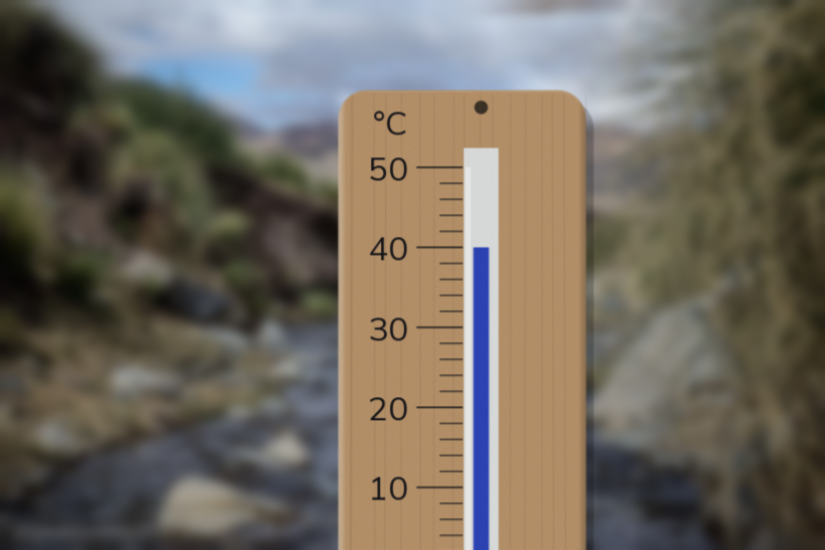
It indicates 40 °C
